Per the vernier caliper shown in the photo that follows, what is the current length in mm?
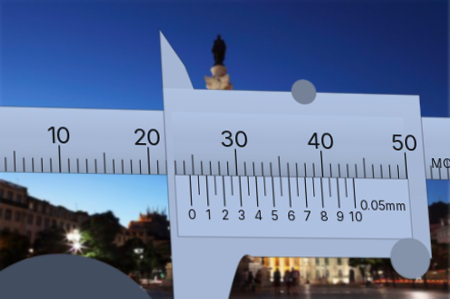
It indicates 24.6 mm
